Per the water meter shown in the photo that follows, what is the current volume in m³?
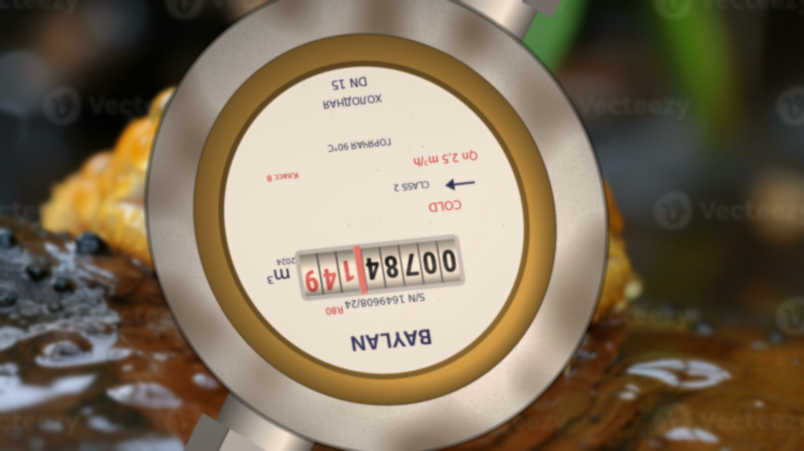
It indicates 784.149 m³
